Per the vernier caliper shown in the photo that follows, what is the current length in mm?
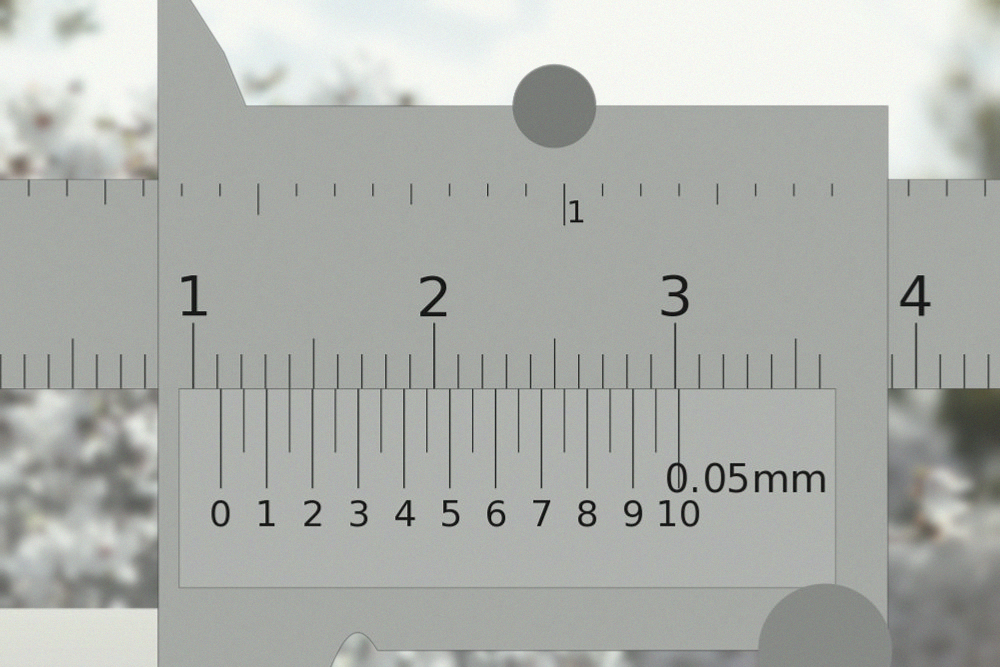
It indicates 11.15 mm
